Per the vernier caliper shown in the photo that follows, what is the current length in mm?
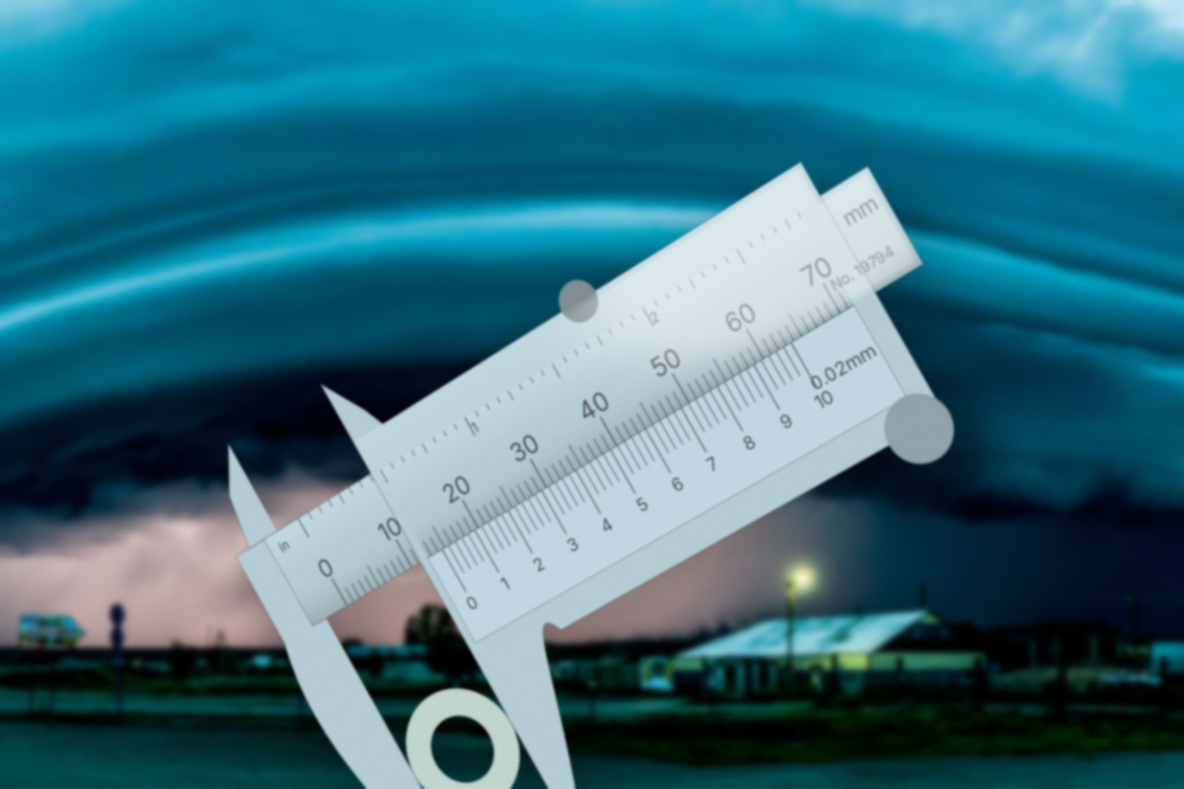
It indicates 14.6 mm
